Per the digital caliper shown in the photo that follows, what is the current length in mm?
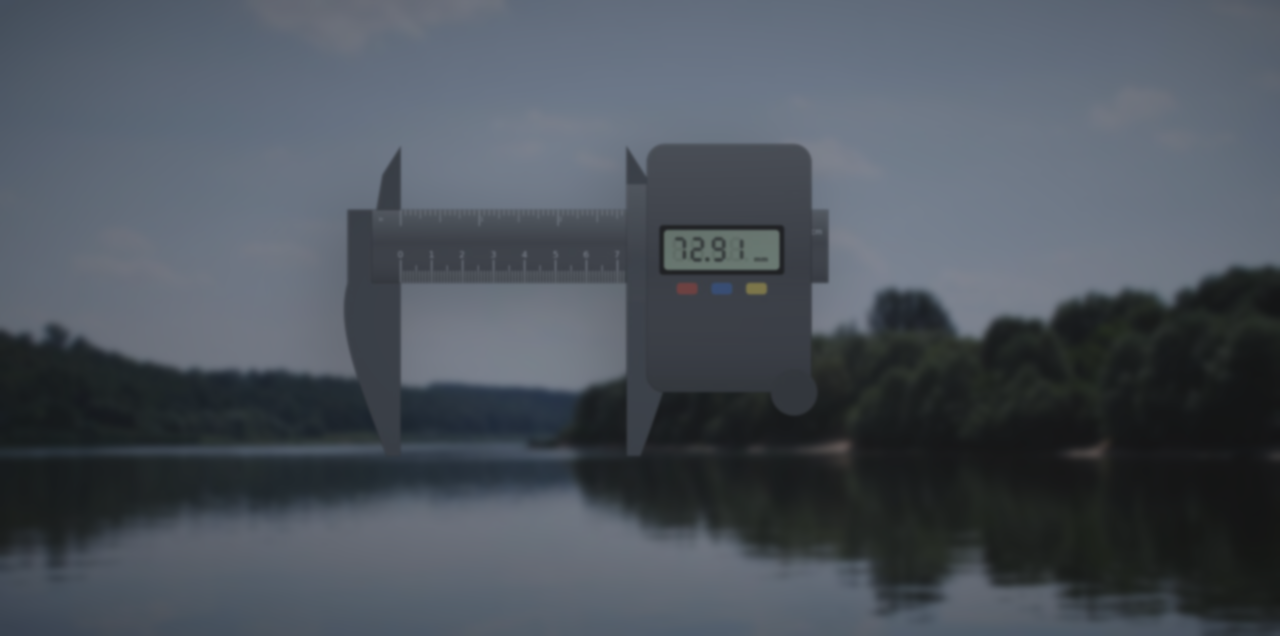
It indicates 72.91 mm
